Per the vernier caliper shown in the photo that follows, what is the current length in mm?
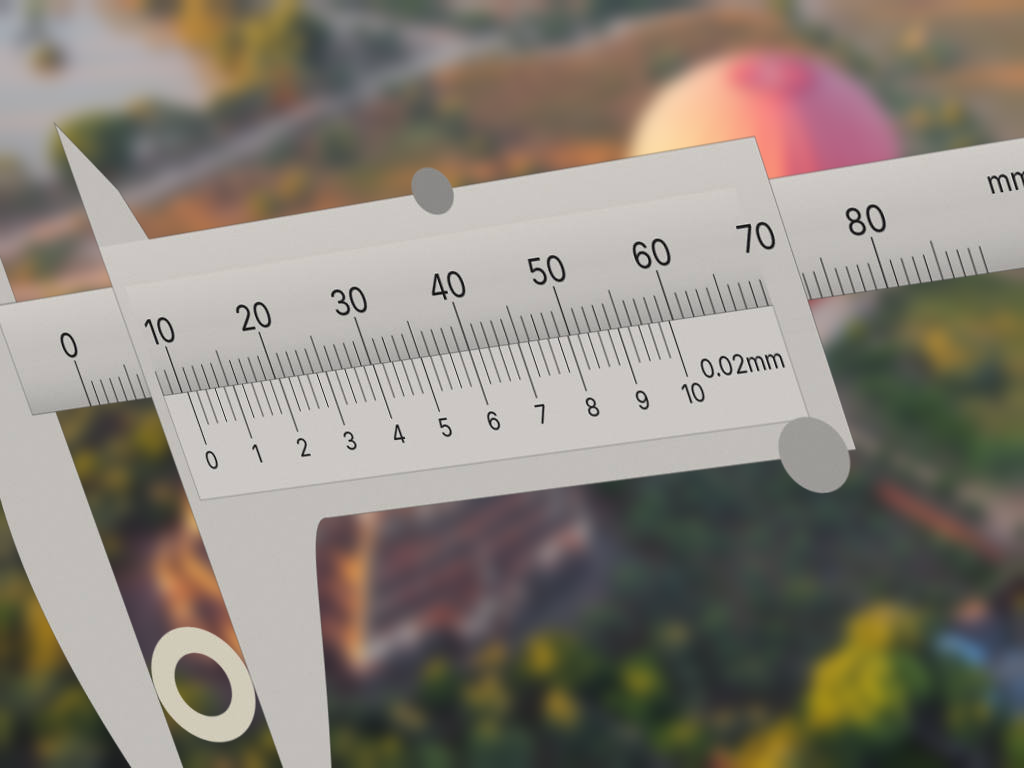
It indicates 10.6 mm
